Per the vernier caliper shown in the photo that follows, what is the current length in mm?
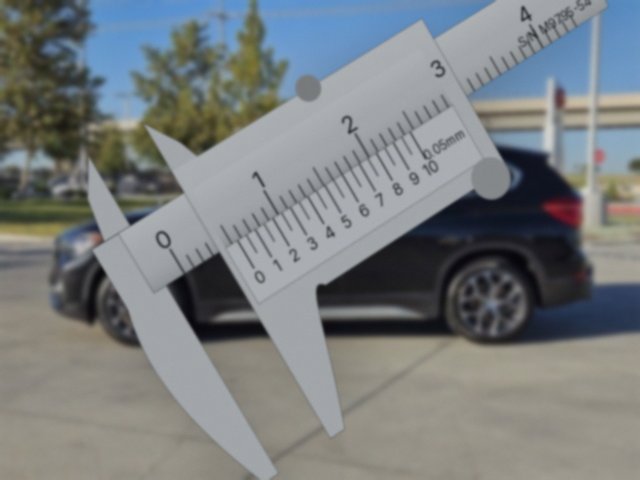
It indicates 5.6 mm
